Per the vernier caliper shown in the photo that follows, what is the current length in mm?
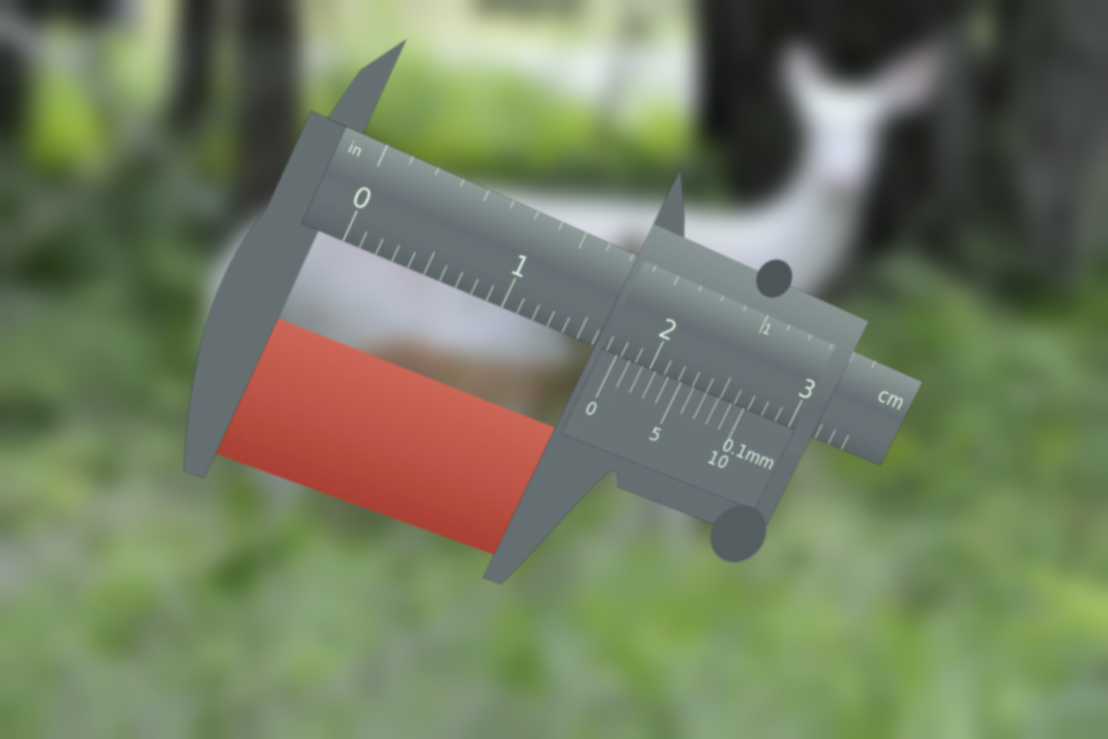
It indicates 17.7 mm
